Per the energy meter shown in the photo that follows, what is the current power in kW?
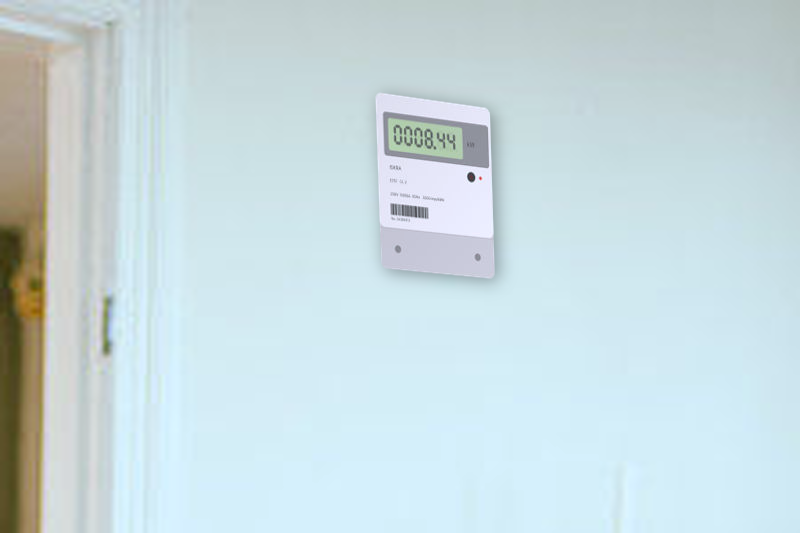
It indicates 8.44 kW
